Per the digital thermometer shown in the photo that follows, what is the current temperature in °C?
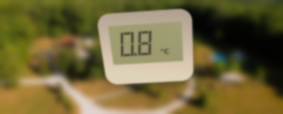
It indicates 0.8 °C
